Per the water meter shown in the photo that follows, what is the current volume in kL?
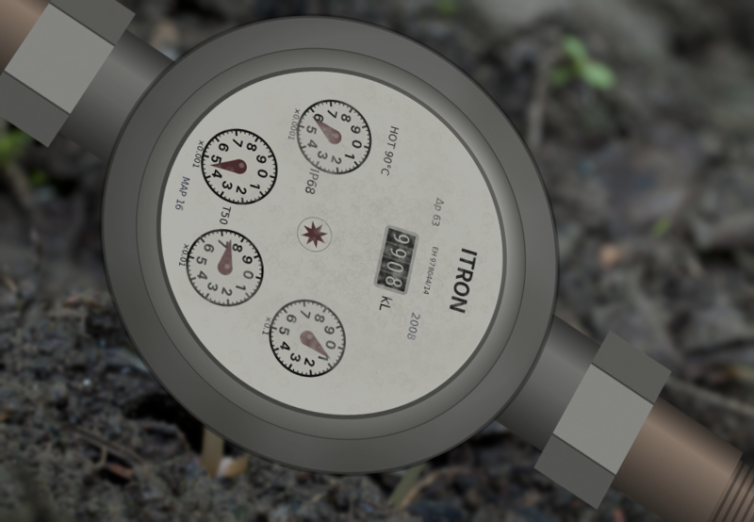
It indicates 9908.0745 kL
